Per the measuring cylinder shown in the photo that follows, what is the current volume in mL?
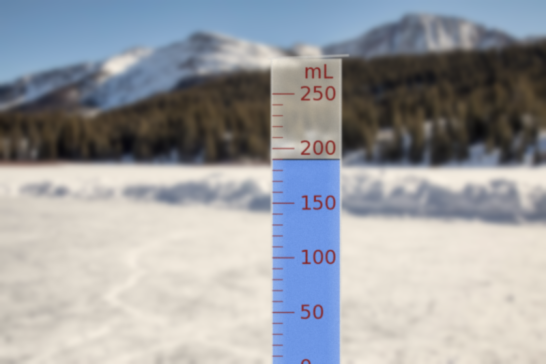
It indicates 190 mL
